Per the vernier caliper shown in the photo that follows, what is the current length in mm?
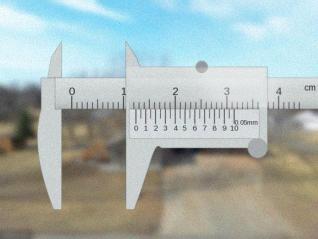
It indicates 12.4 mm
